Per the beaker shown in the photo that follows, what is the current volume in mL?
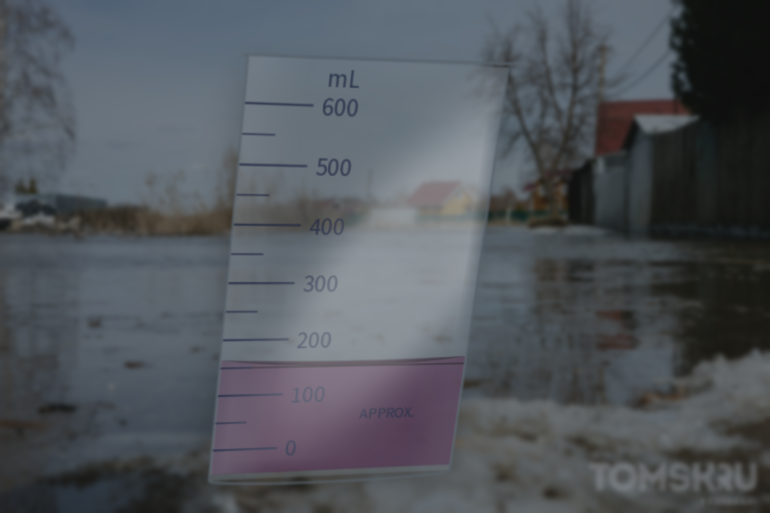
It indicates 150 mL
